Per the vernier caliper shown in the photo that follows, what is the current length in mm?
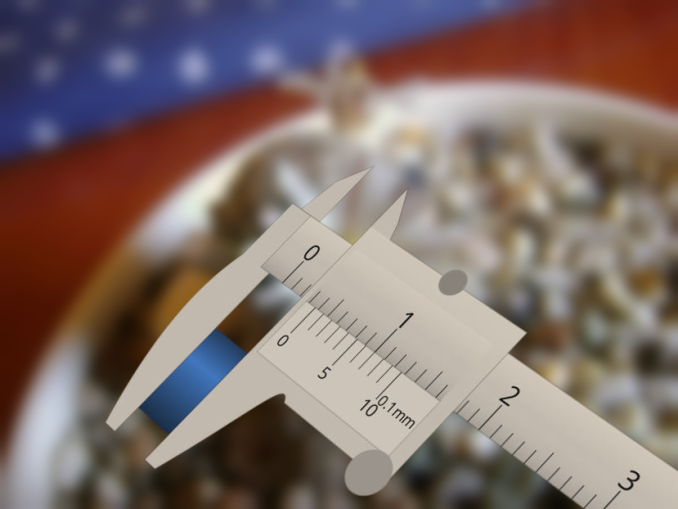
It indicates 3.7 mm
